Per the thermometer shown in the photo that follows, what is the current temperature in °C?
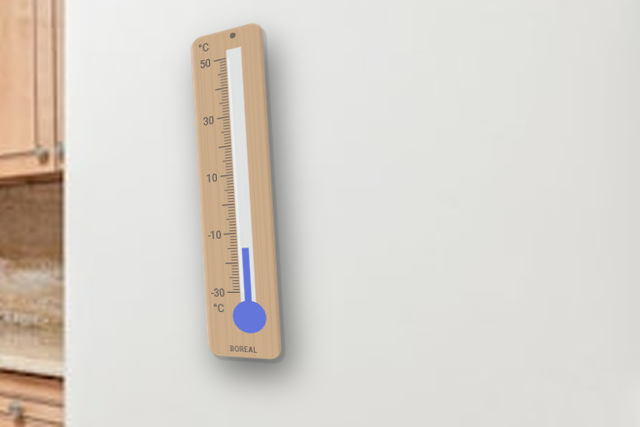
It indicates -15 °C
